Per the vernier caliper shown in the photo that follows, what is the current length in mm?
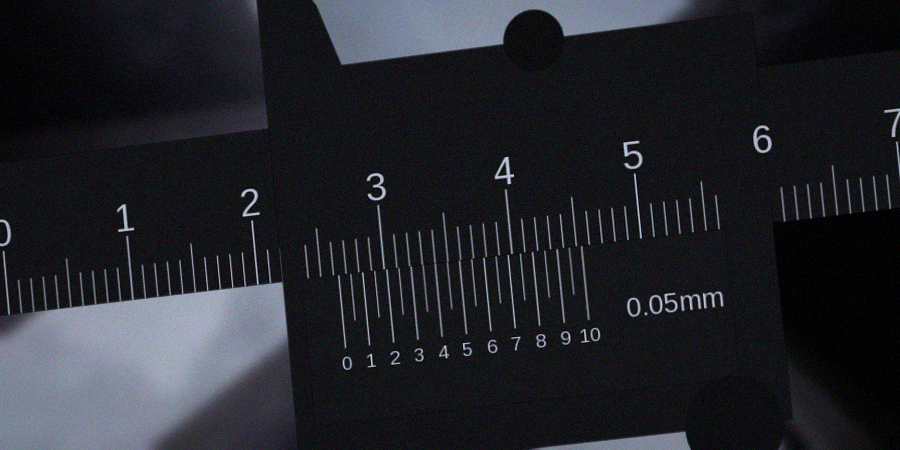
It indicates 26.4 mm
